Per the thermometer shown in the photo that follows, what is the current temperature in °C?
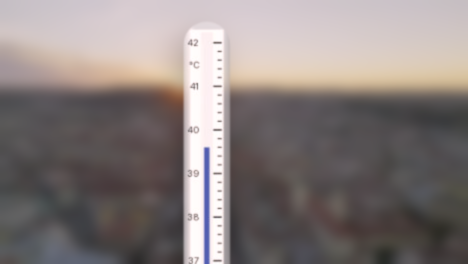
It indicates 39.6 °C
